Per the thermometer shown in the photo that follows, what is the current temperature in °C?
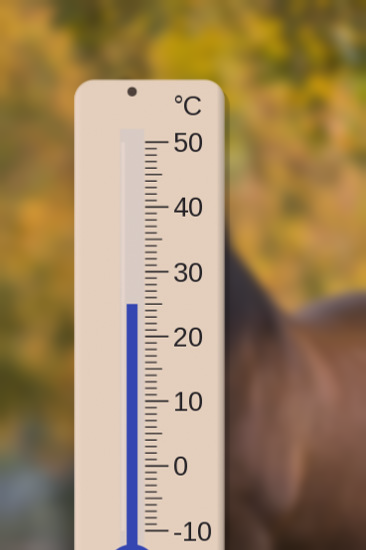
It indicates 25 °C
